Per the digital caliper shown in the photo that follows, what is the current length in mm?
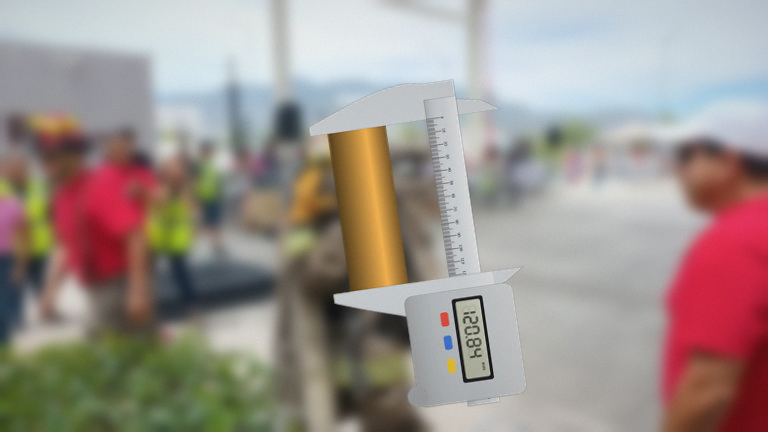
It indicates 120.84 mm
